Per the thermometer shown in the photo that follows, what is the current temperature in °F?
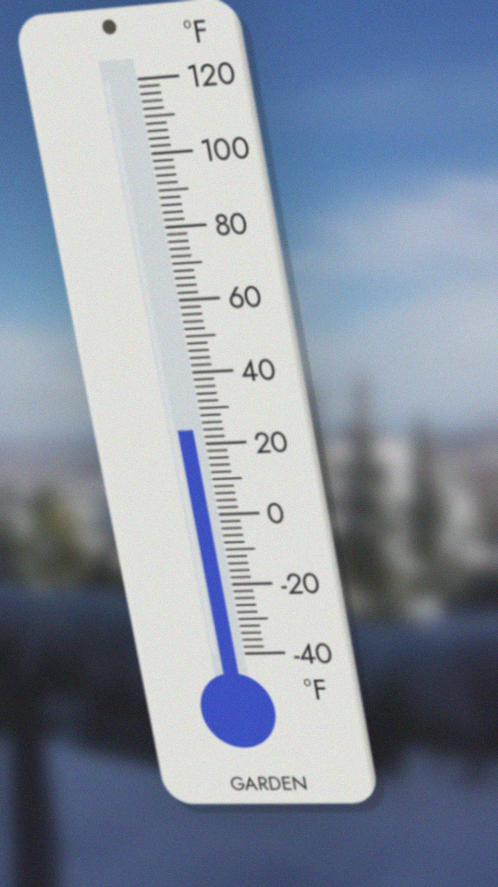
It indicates 24 °F
